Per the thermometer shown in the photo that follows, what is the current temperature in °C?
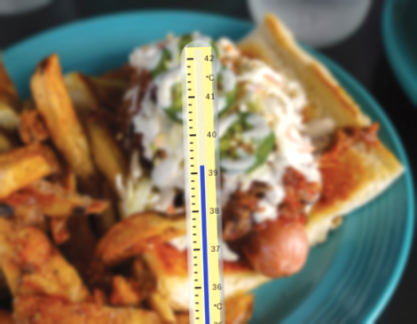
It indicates 39.2 °C
